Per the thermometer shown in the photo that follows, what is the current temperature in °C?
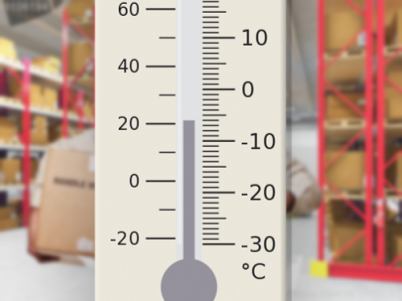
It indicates -6 °C
